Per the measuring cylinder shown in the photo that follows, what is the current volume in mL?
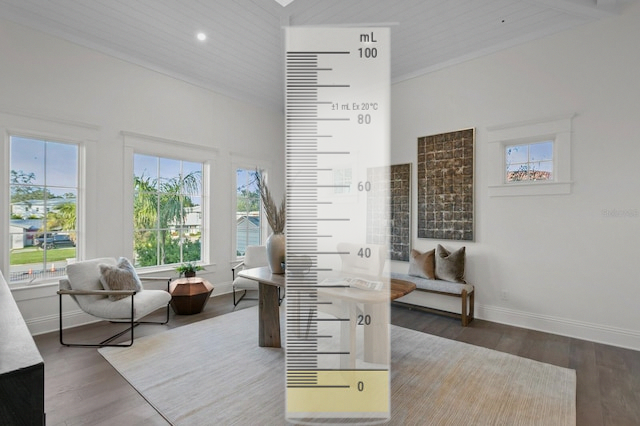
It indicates 5 mL
